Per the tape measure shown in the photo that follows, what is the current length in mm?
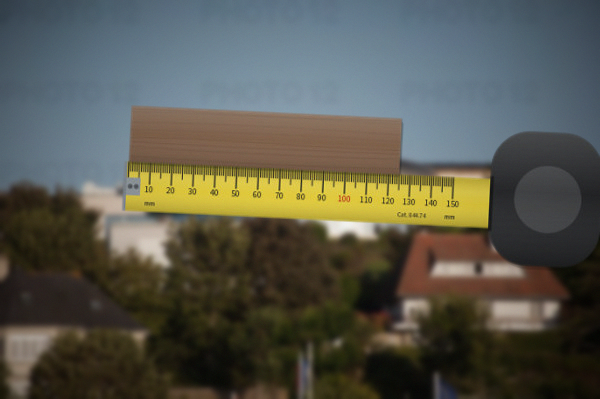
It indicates 125 mm
